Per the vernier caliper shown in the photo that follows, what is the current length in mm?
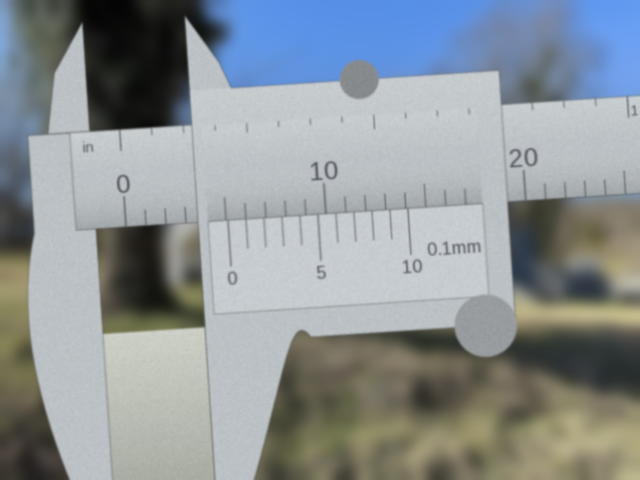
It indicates 5.1 mm
